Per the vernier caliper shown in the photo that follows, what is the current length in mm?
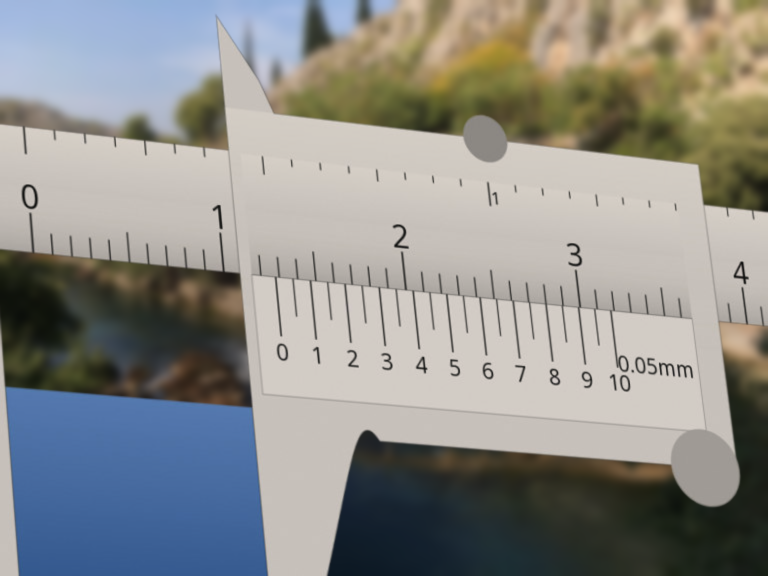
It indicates 12.8 mm
